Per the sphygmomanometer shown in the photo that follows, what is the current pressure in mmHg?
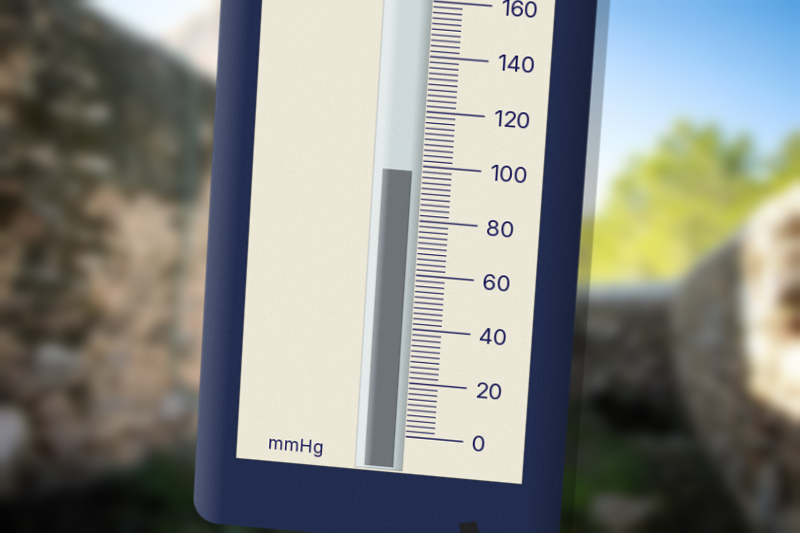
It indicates 98 mmHg
